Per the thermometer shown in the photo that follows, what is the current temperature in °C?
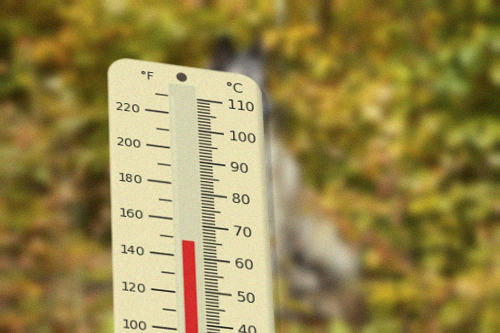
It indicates 65 °C
